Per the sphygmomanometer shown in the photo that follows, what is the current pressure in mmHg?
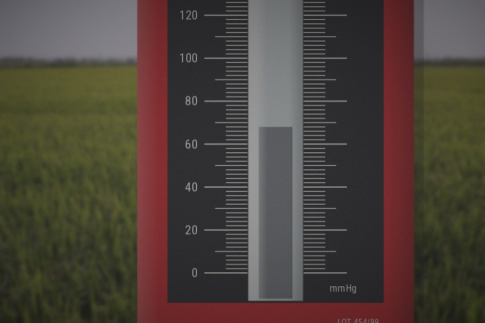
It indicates 68 mmHg
